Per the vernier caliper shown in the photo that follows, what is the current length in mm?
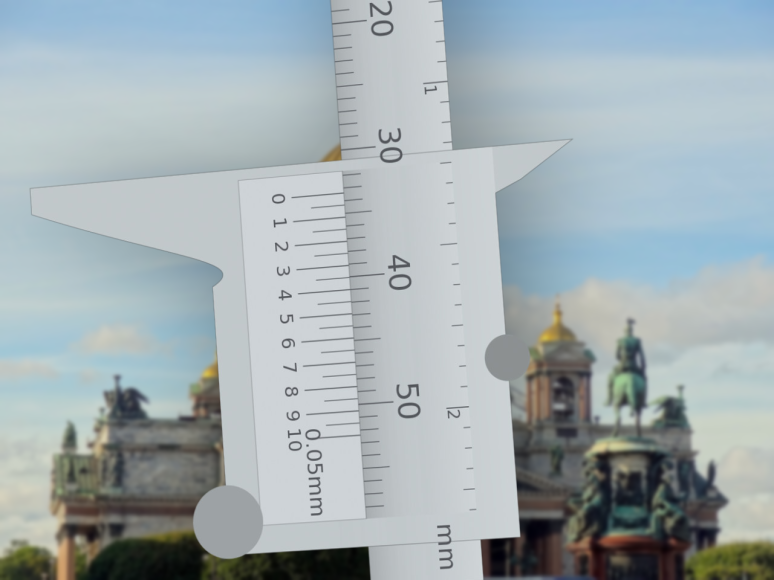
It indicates 33.4 mm
